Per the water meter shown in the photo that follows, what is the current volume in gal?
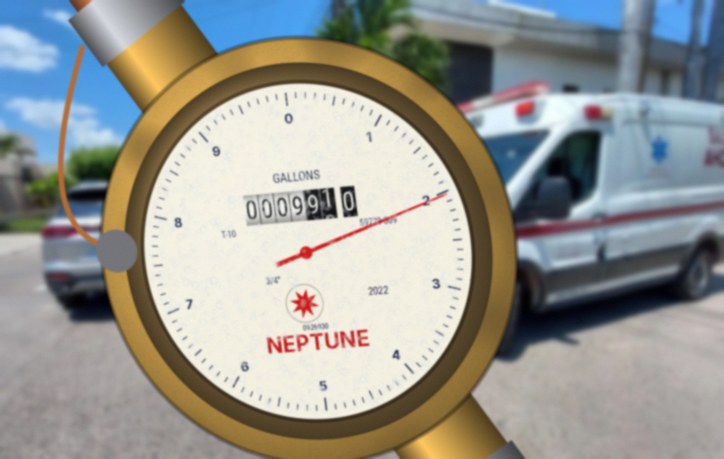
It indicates 9912.0 gal
